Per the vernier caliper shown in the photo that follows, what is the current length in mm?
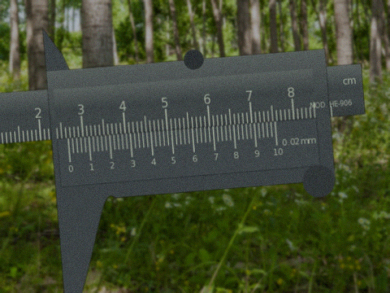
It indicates 26.5 mm
